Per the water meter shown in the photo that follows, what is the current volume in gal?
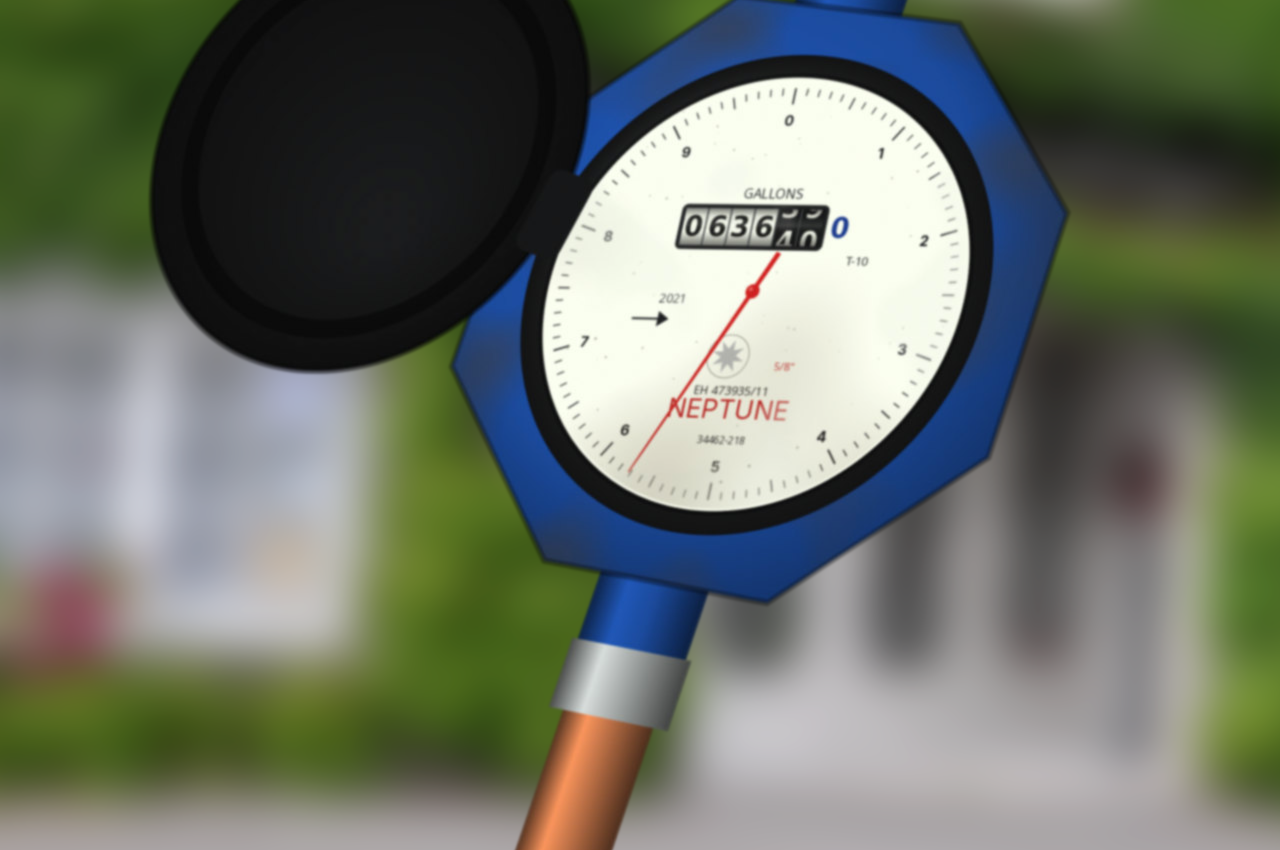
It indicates 636395.7 gal
